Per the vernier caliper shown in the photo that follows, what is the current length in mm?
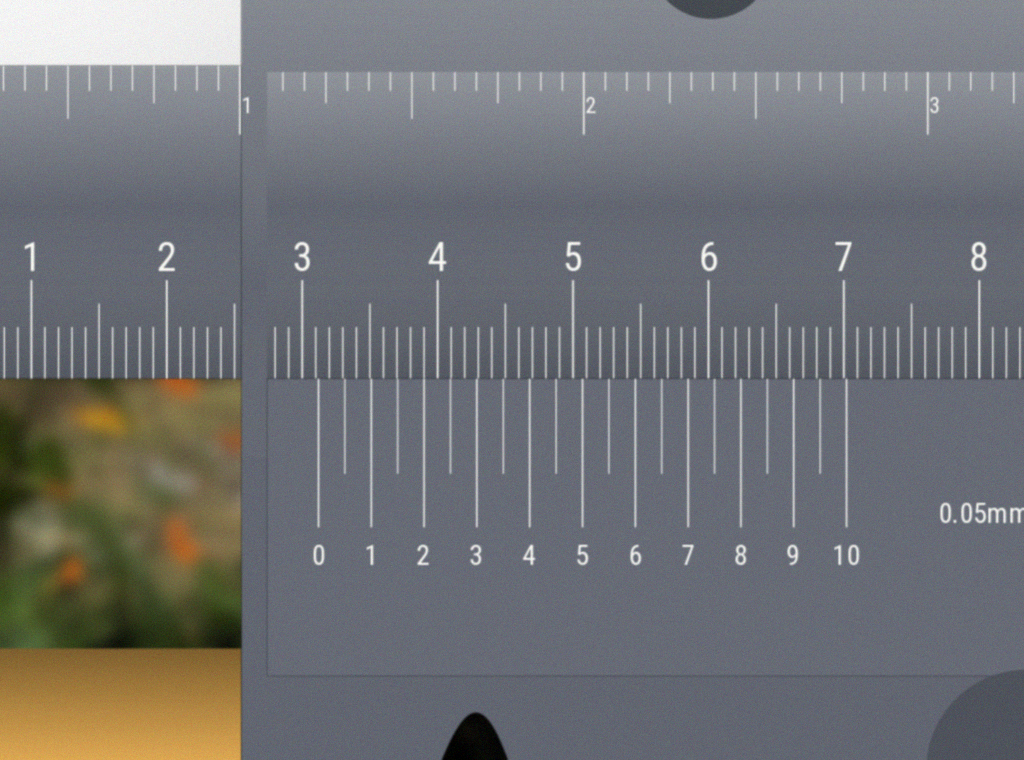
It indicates 31.2 mm
